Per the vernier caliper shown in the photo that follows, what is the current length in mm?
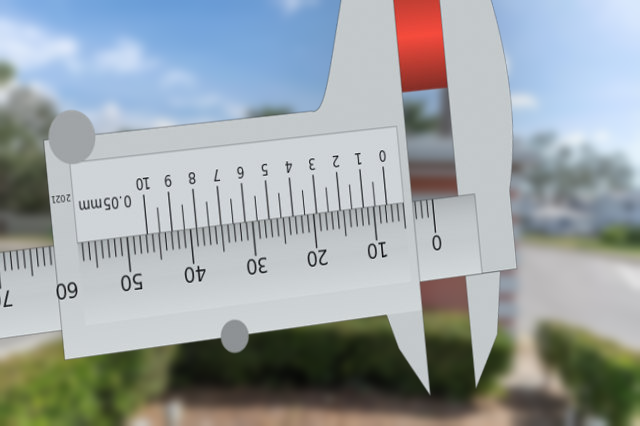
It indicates 7.8 mm
